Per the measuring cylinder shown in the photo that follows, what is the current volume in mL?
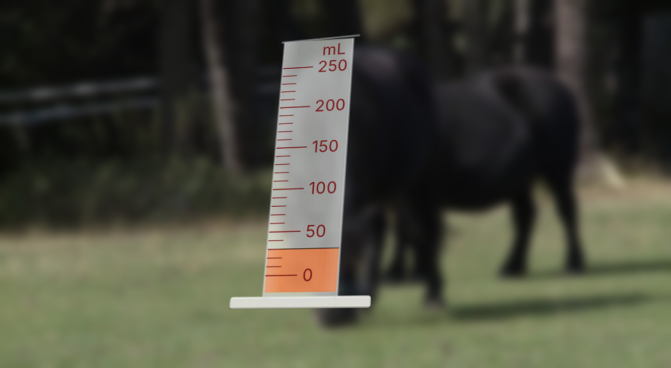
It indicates 30 mL
